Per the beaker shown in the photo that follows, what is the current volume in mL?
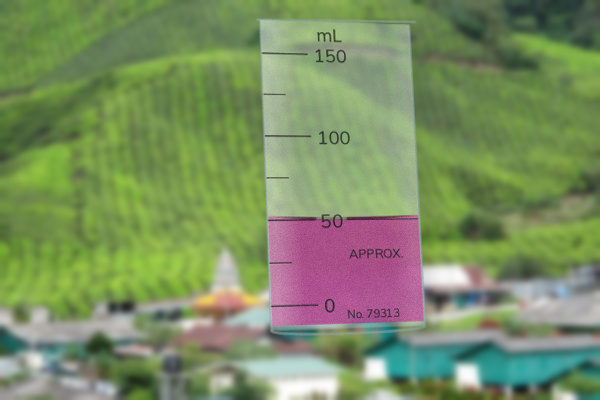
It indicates 50 mL
